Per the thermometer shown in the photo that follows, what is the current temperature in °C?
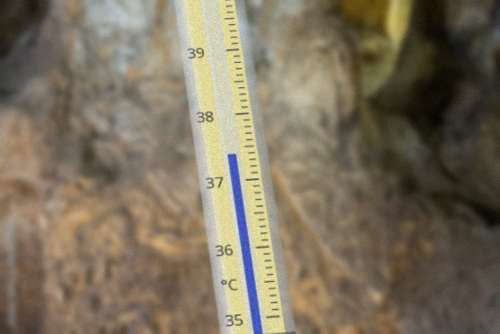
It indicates 37.4 °C
